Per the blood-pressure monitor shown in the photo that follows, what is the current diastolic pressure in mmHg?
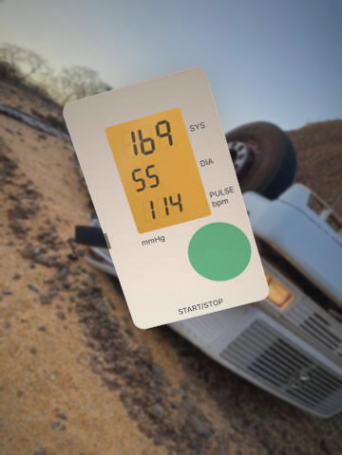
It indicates 55 mmHg
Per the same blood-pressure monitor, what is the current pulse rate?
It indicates 114 bpm
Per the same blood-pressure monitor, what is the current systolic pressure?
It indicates 169 mmHg
